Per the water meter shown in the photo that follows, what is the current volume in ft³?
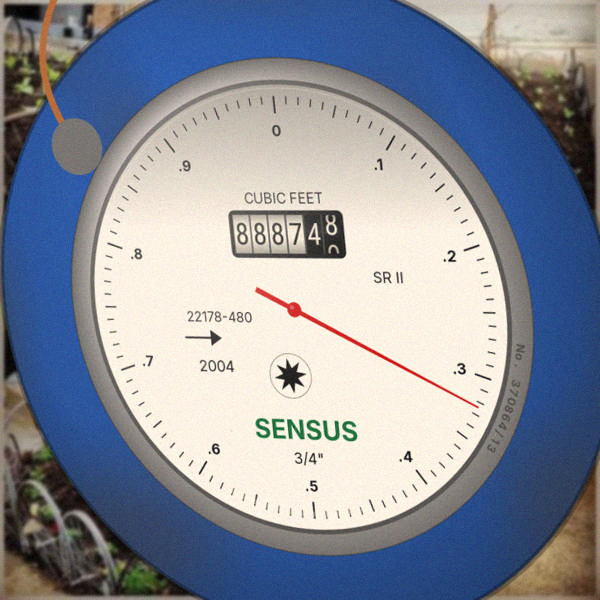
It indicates 888748.32 ft³
